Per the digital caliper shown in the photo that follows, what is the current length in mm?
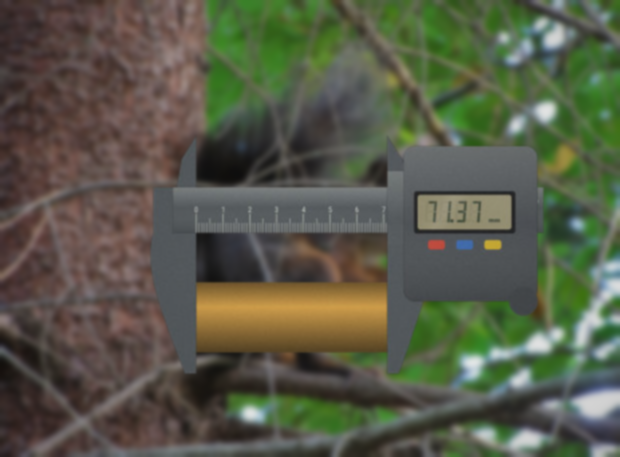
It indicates 71.37 mm
